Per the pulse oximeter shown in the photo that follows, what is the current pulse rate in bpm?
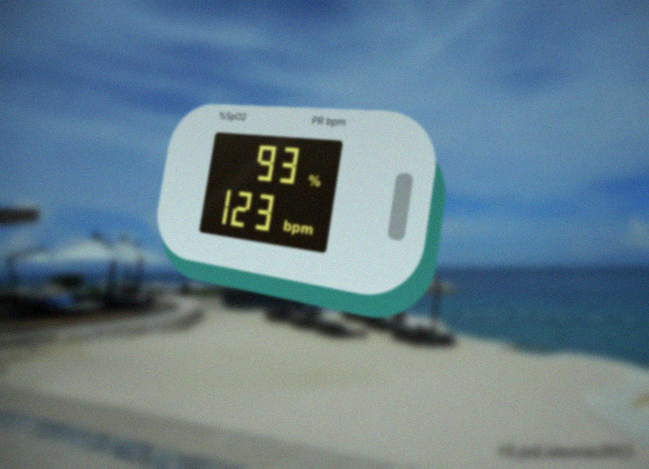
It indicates 123 bpm
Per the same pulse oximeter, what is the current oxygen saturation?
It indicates 93 %
